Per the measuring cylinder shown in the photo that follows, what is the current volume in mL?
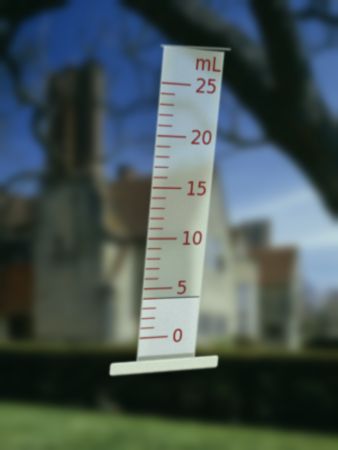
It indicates 4 mL
